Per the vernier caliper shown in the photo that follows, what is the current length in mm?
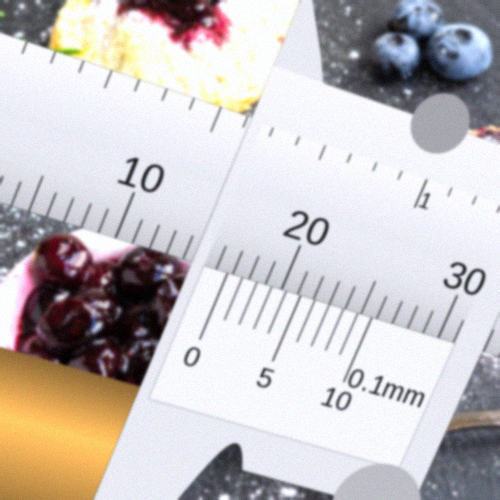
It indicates 16.7 mm
